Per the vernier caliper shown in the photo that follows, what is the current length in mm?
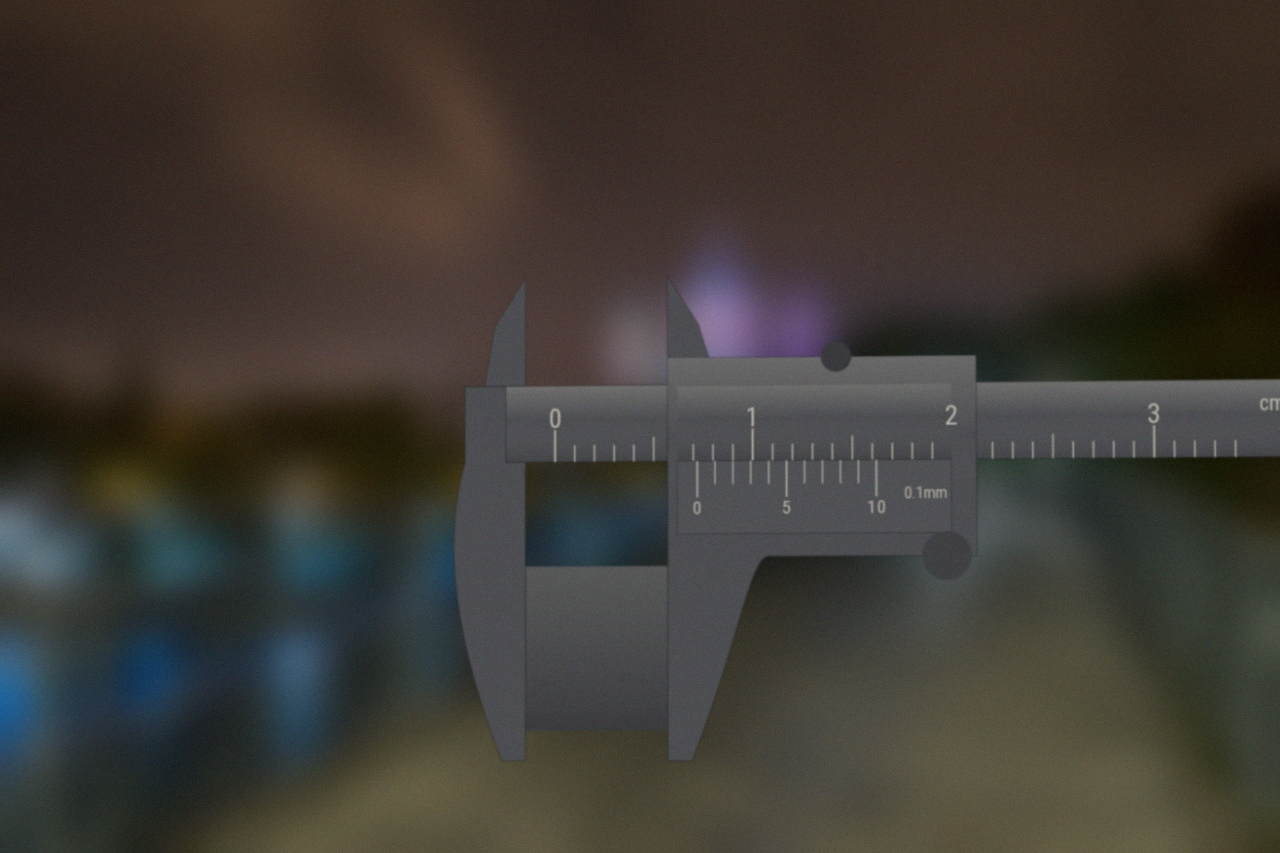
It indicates 7.2 mm
